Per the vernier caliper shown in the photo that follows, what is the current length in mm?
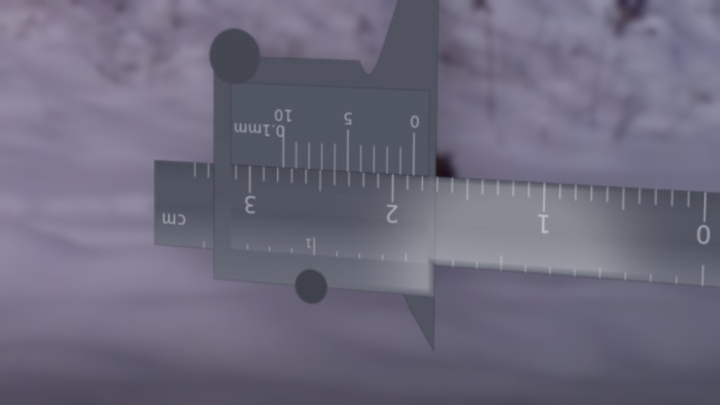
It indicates 18.6 mm
